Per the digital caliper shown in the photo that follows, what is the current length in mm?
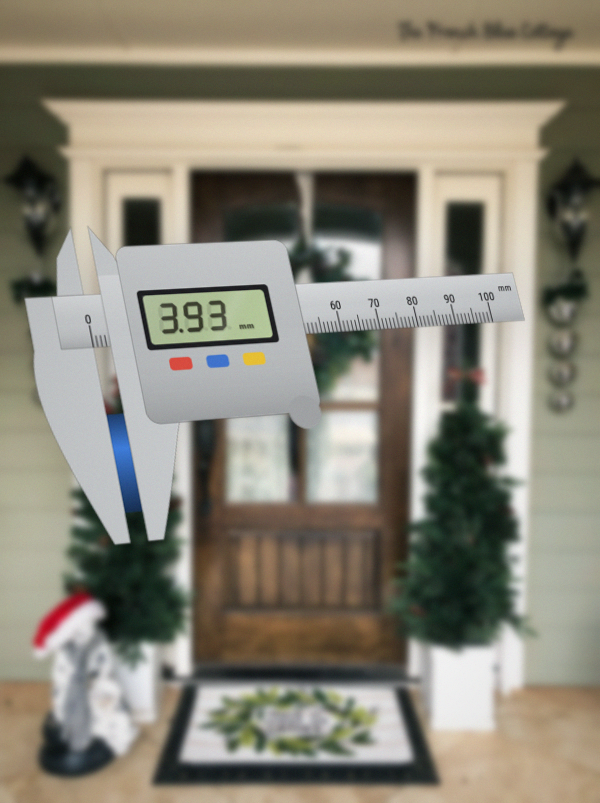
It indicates 3.93 mm
